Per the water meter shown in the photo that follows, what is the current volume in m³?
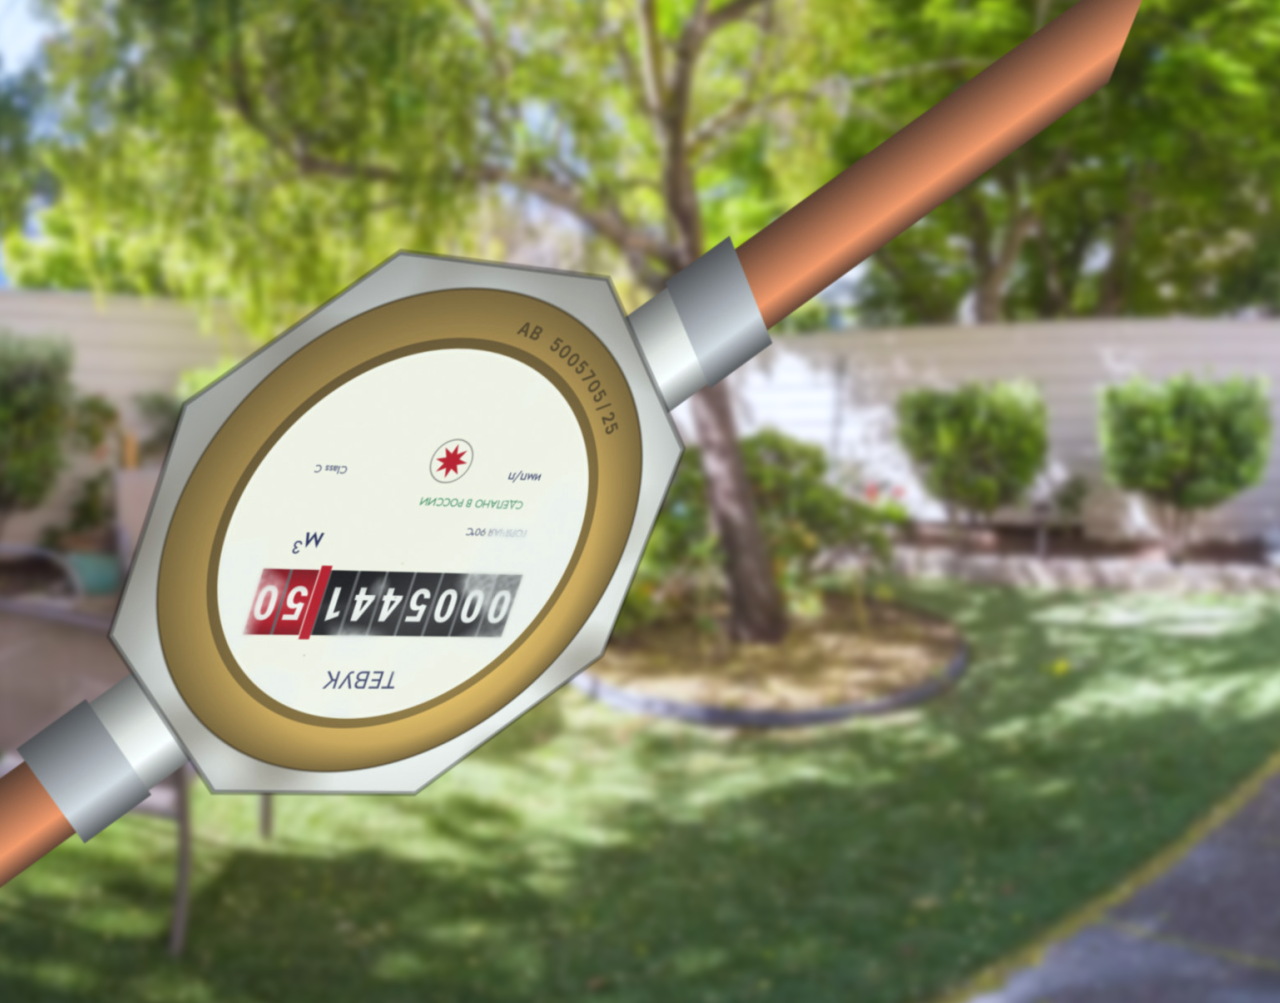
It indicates 5441.50 m³
